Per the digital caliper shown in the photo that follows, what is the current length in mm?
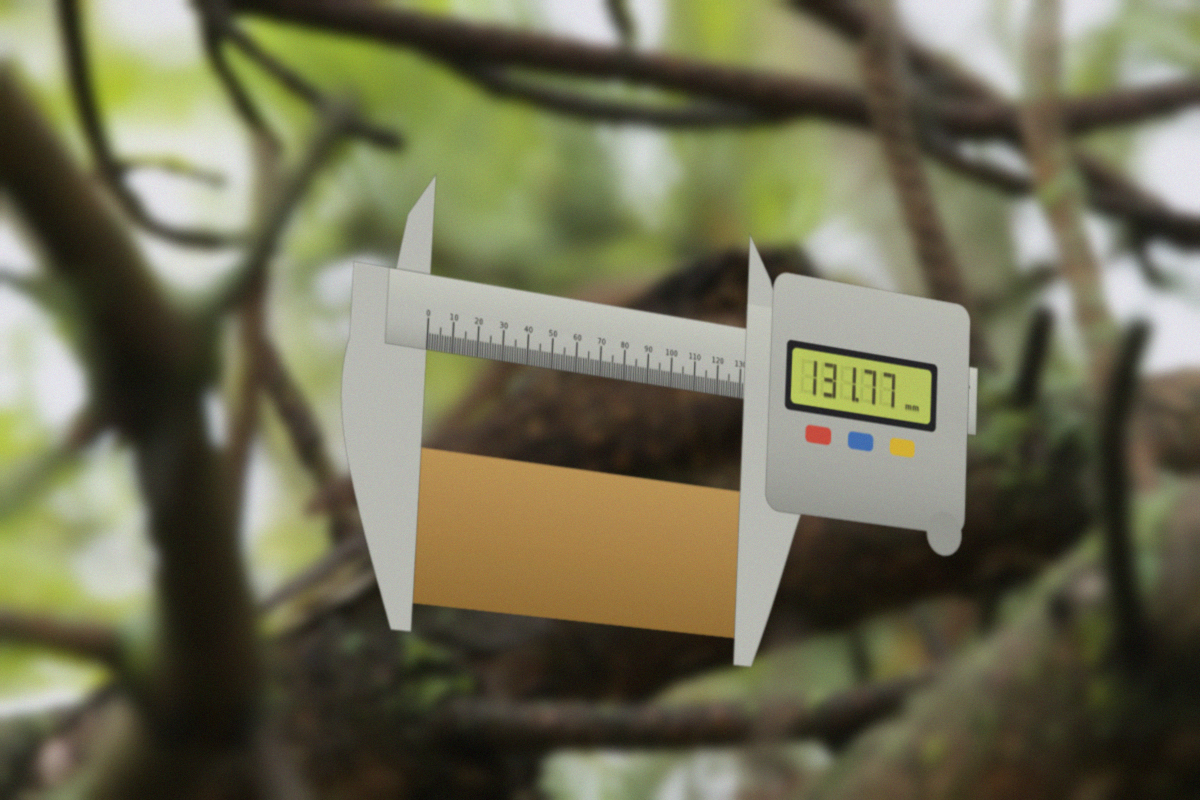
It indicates 131.77 mm
